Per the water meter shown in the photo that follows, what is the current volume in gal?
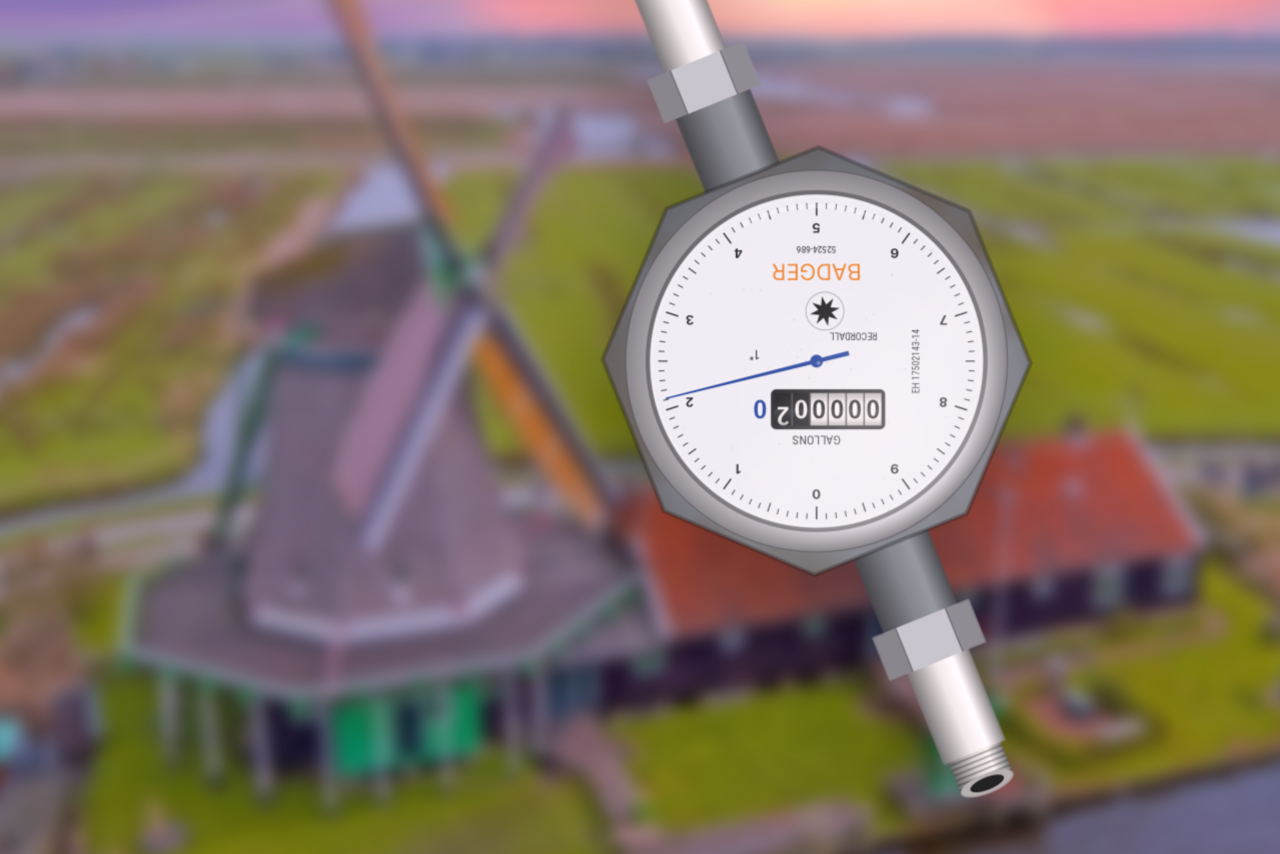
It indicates 22.1 gal
